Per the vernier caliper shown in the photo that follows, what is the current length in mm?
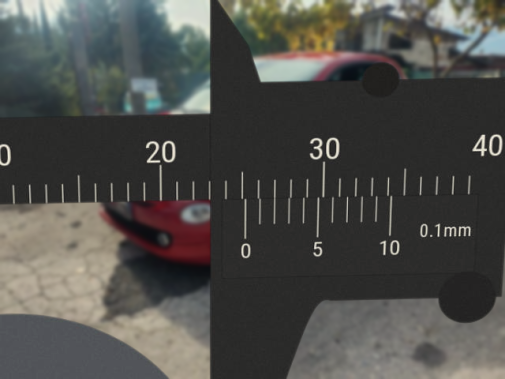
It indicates 25.2 mm
